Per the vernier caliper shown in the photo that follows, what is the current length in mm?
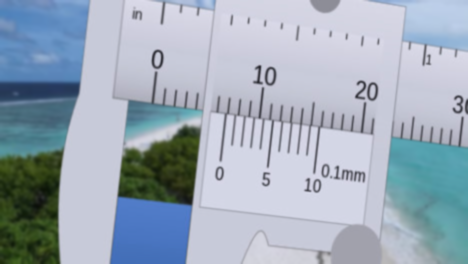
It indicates 6.8 mm
